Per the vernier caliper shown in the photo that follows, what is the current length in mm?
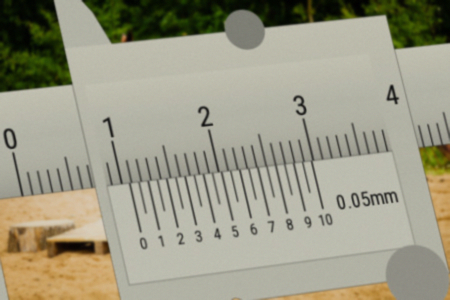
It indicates 10.8 mm
